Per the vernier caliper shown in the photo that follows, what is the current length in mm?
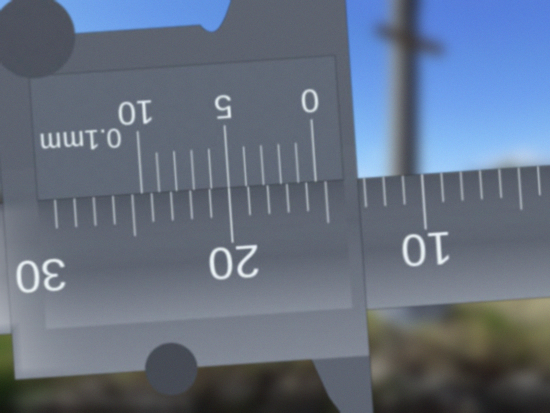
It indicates 15.5 mm
